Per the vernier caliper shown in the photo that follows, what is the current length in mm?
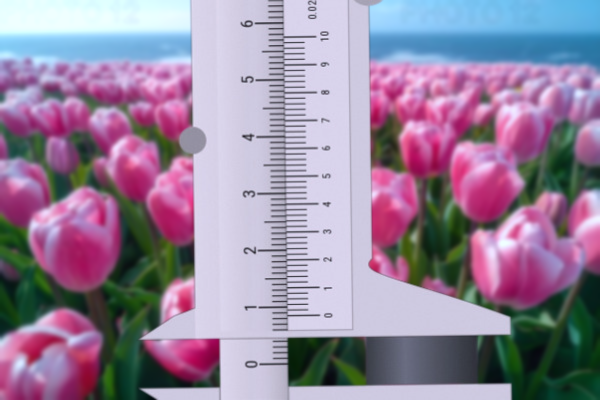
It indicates 8.5 mm
